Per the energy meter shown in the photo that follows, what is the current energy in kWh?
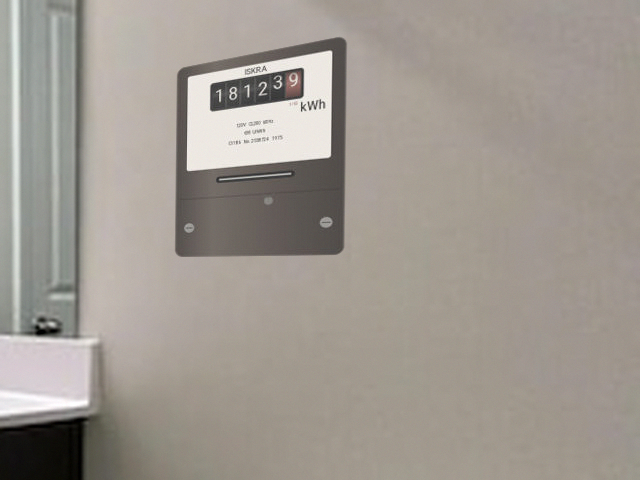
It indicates 18123.9 kWh
